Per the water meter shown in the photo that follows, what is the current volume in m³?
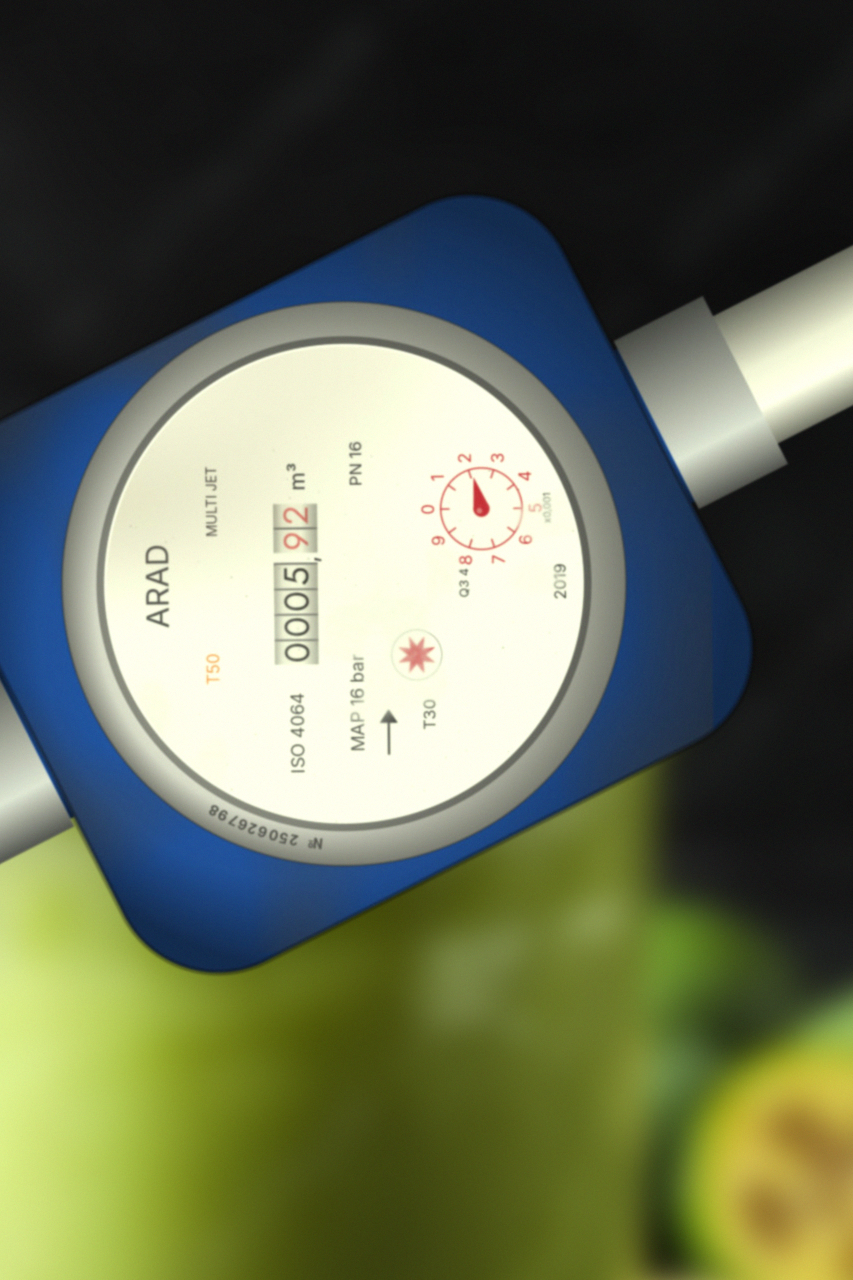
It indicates 5.922 m³
